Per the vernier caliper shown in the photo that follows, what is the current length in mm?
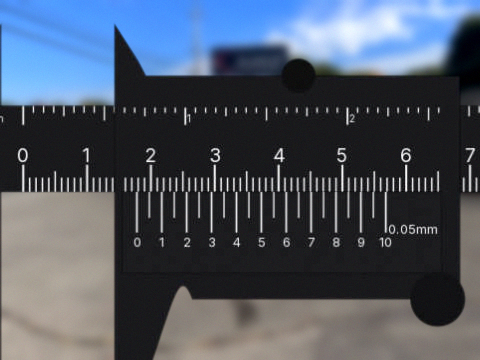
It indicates 17.8 mm
